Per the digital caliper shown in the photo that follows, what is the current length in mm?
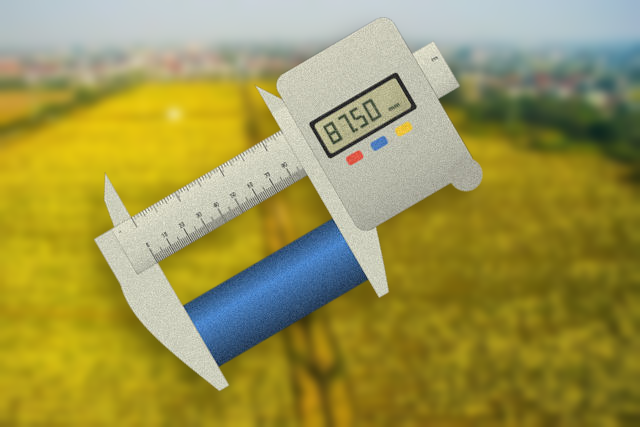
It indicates 87.50 mm
